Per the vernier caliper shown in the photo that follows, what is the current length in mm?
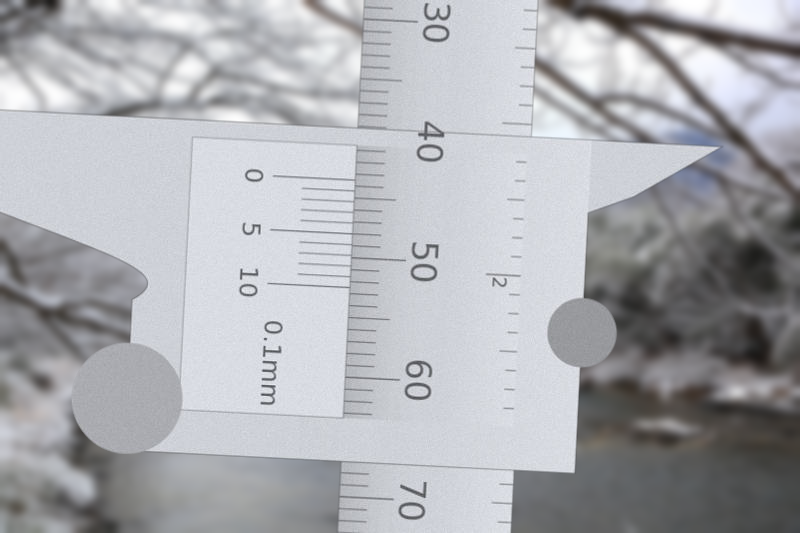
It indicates 43.5 mm
